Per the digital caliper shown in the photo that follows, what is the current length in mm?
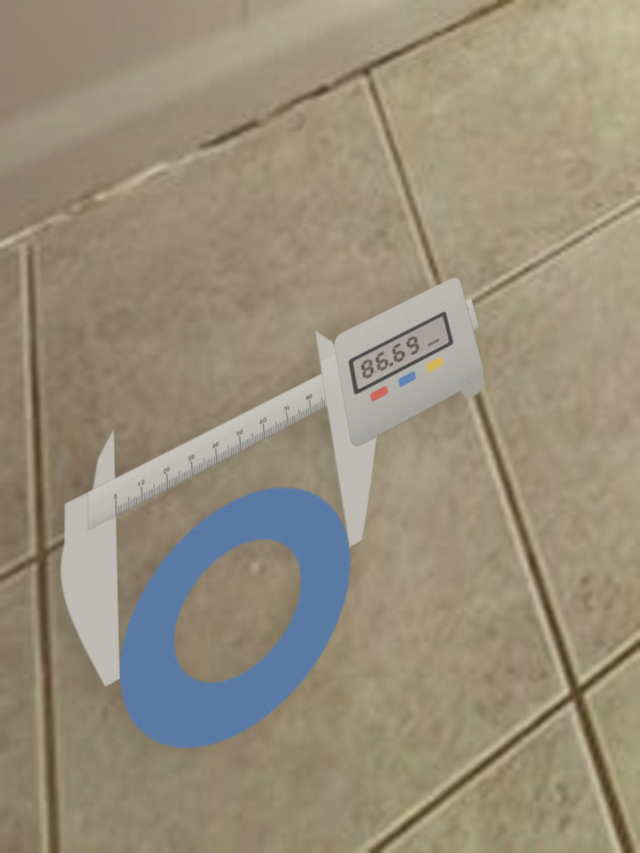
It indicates 86.69 mm
